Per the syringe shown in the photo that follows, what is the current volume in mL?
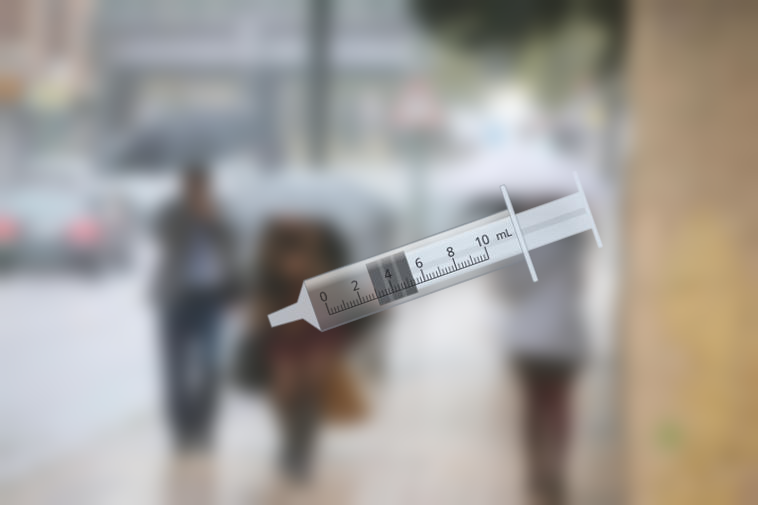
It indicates 3 mL
